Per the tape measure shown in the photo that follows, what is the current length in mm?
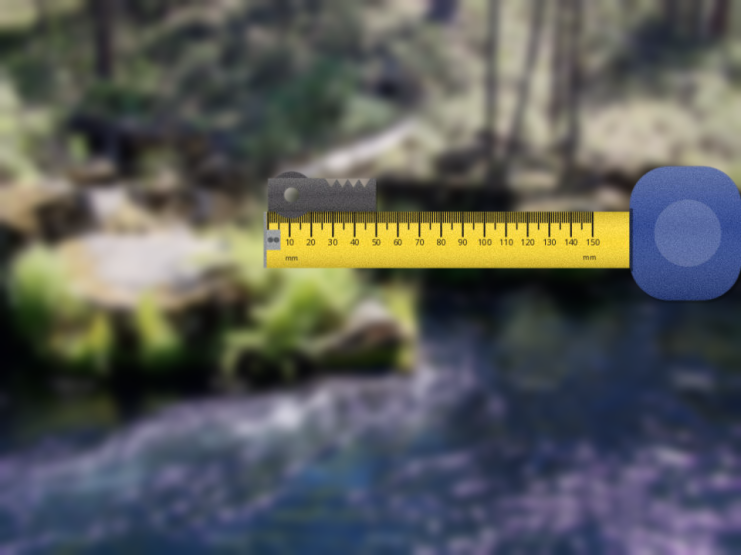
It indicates 50 mm
